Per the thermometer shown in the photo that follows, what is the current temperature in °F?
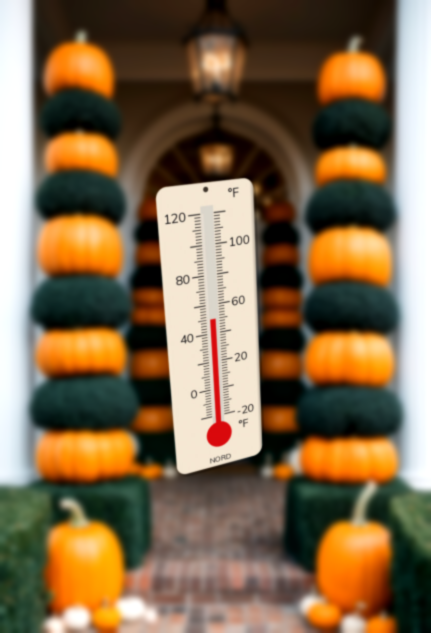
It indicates 50 °F
